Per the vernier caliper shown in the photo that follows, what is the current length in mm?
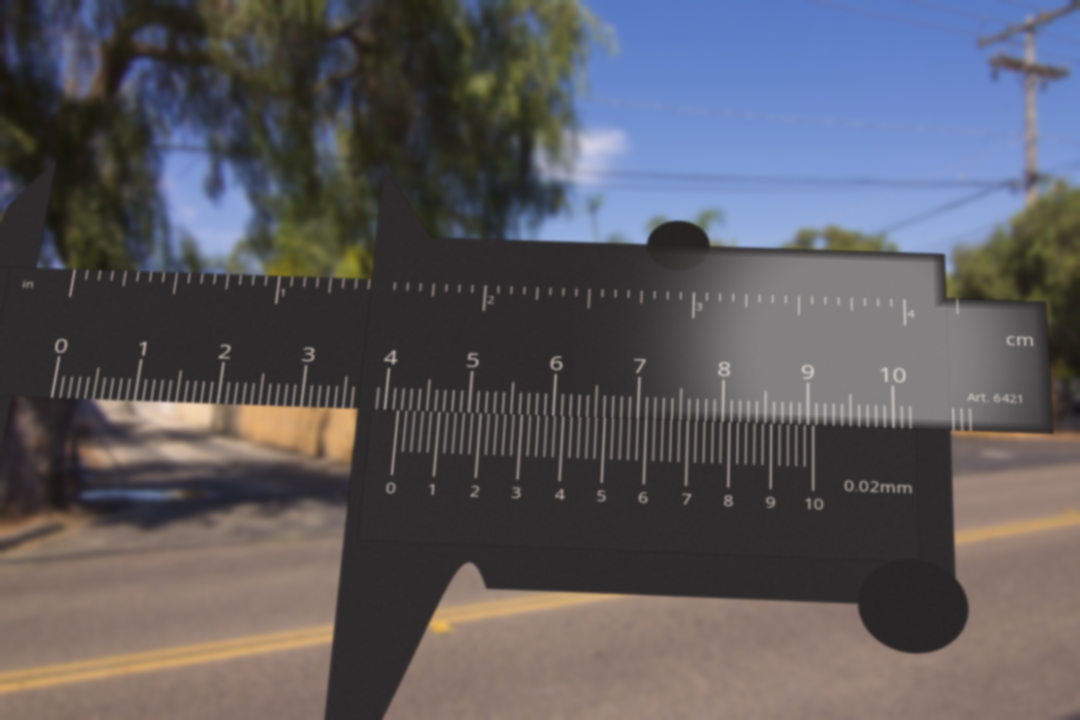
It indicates 41.6 mm
